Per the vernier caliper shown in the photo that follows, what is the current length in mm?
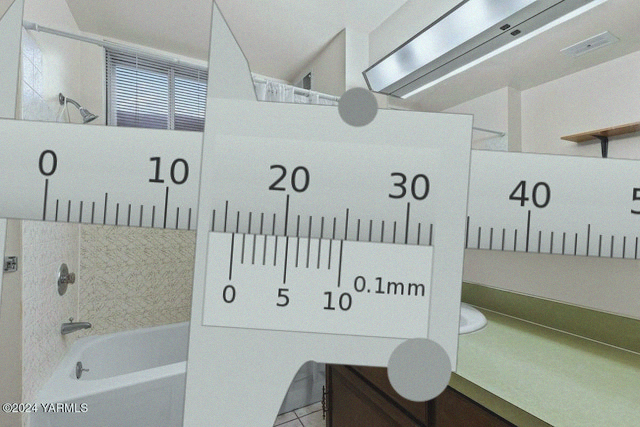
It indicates 15.7 mm
